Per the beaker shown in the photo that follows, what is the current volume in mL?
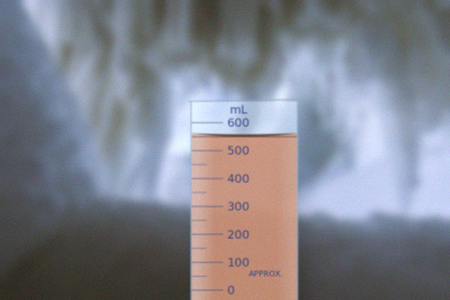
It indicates 550 mL
